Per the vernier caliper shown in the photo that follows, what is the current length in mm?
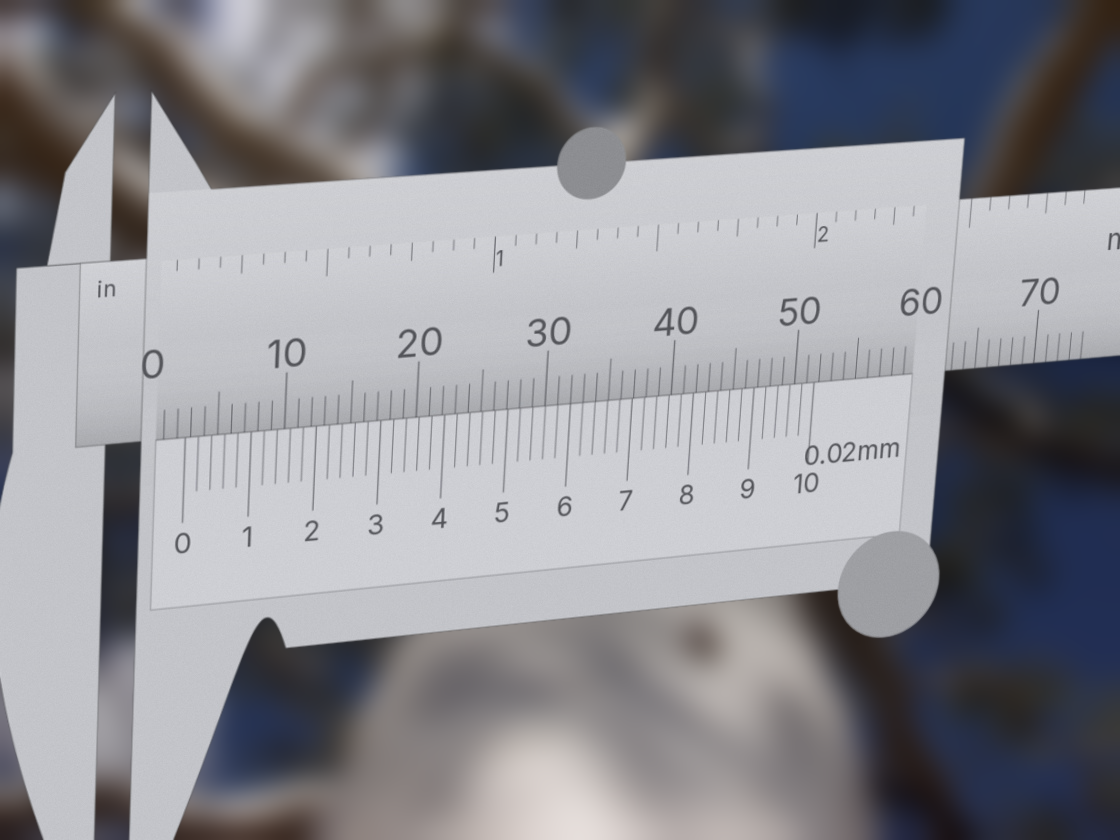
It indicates 2.6 mm
